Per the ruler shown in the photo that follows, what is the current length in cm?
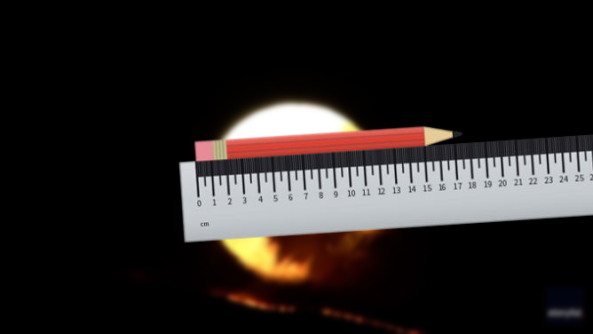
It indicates 17.5 cm
